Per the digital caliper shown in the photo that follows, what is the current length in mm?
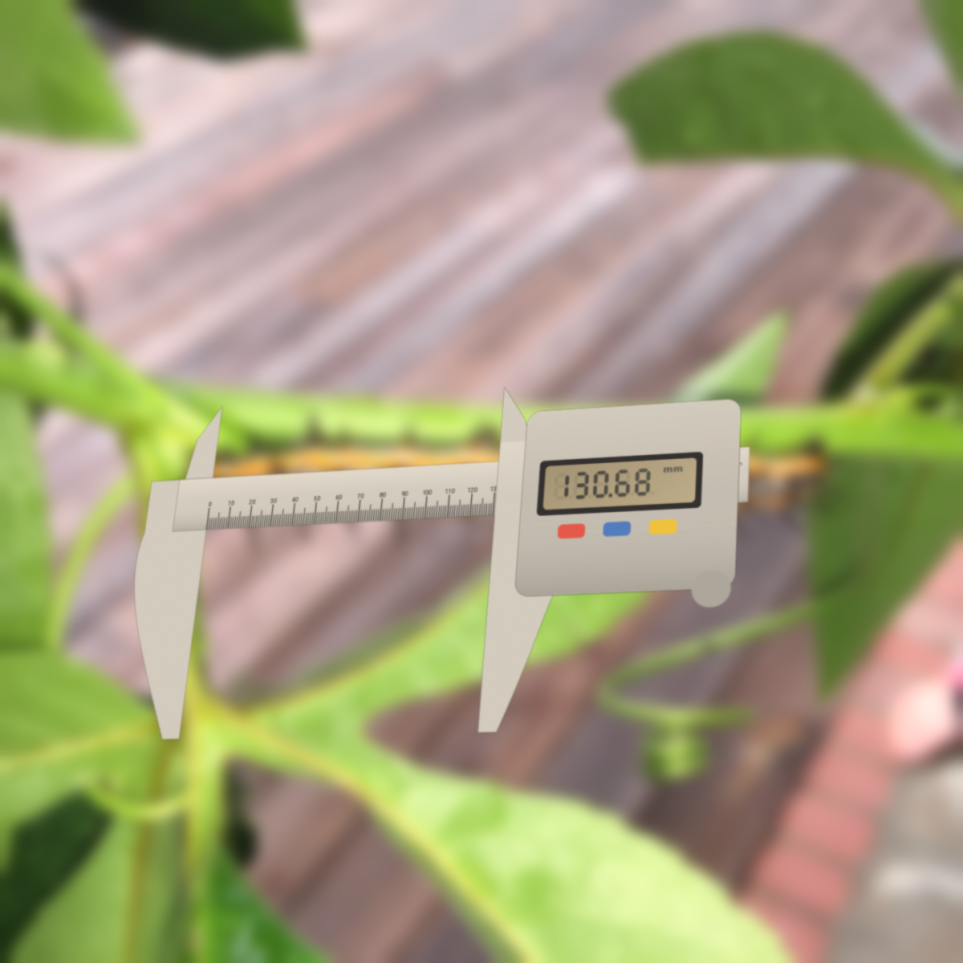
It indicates 130.68 mm
